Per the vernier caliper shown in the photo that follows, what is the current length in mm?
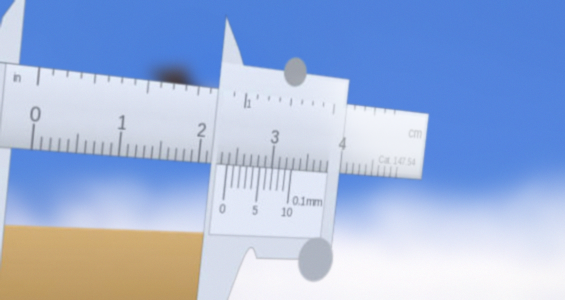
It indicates 23.8 mm
